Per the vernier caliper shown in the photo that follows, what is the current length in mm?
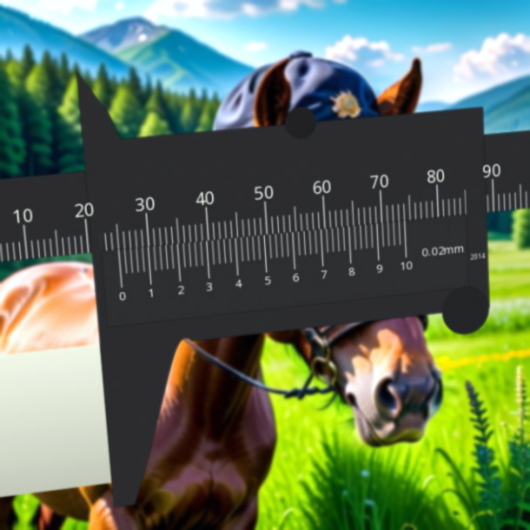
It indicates 25.0 mm
